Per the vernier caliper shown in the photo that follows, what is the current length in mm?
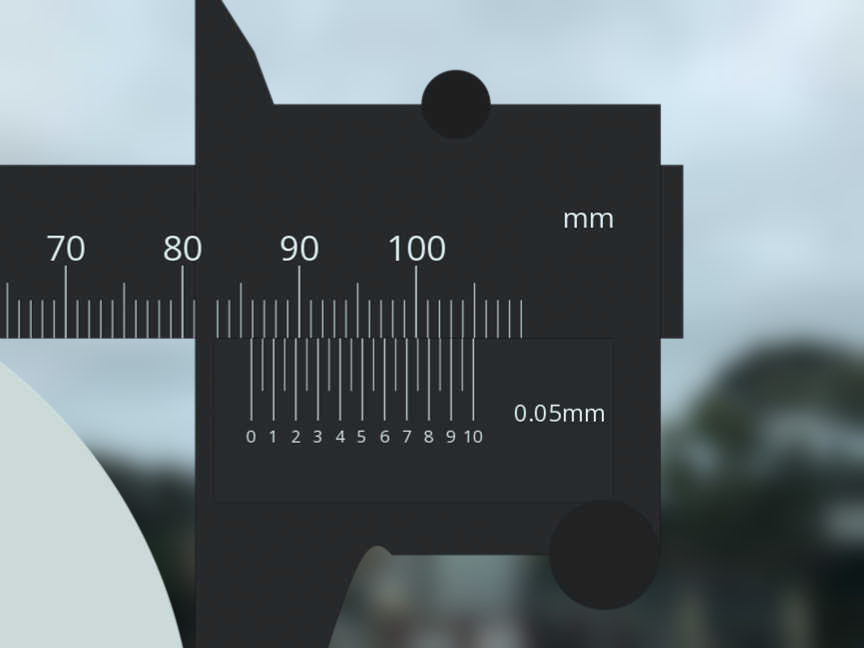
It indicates 85.9 mm
